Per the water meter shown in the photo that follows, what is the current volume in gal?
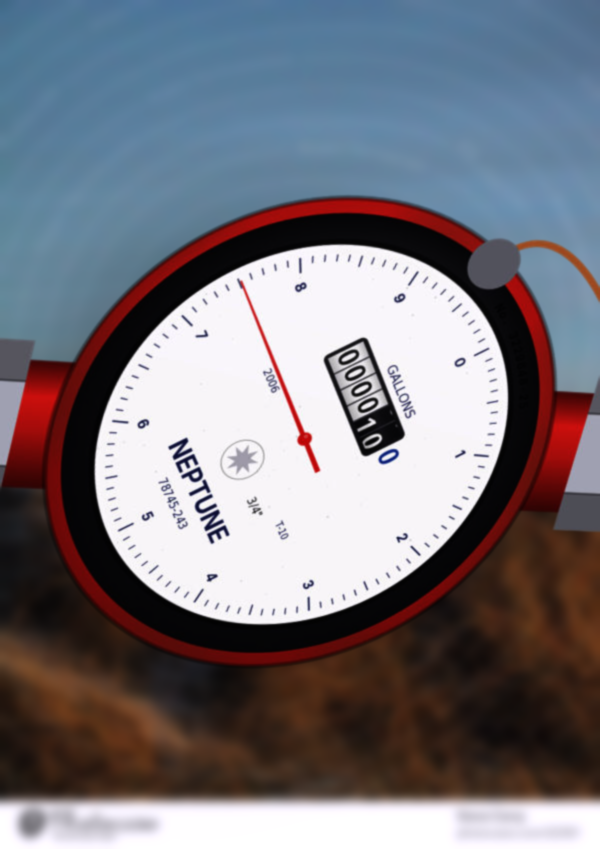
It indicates 97.5 gal
